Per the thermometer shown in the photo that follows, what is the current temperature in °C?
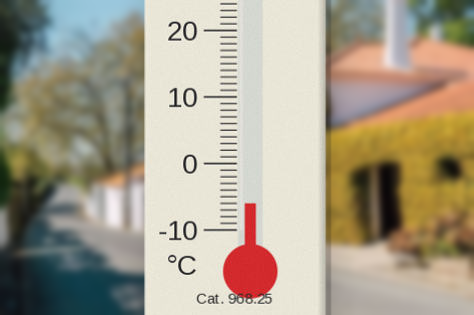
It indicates -6 °C
